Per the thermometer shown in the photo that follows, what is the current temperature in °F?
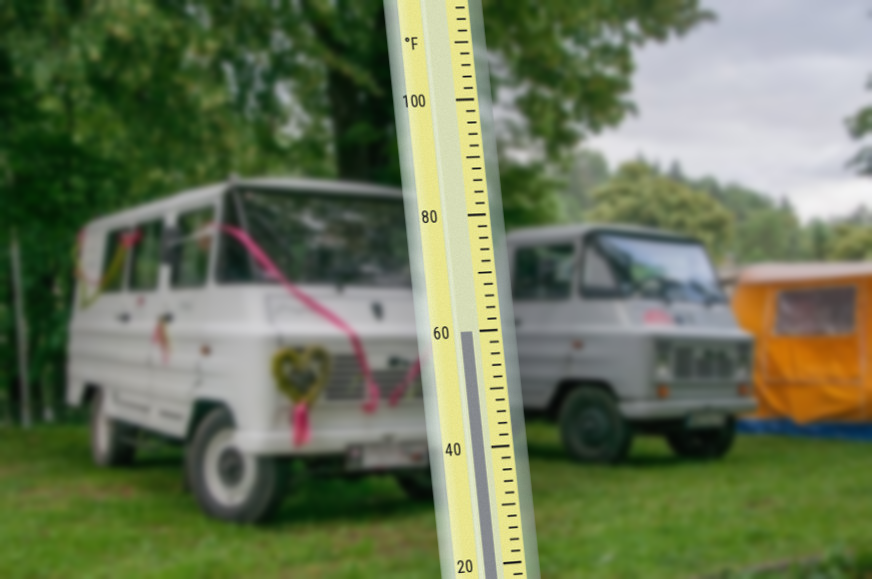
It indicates 60 °F
